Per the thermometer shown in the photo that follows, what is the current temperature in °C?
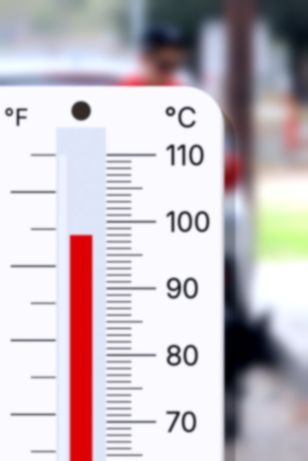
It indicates 98 °C
